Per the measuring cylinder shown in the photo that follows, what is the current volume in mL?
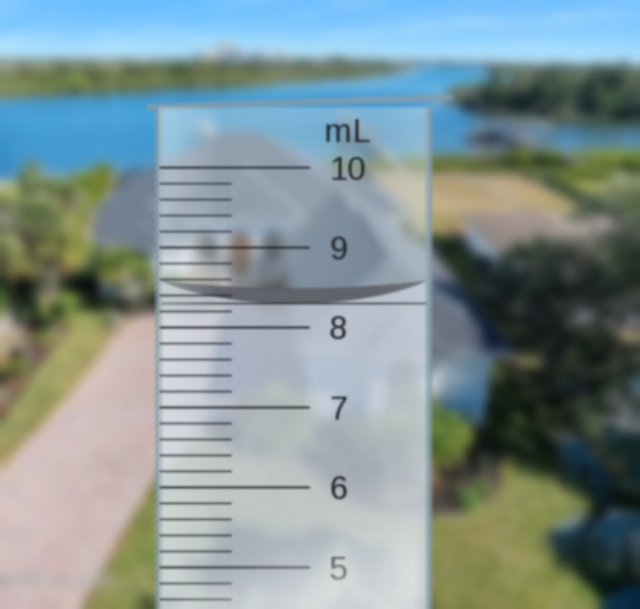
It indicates 8.3 mL
